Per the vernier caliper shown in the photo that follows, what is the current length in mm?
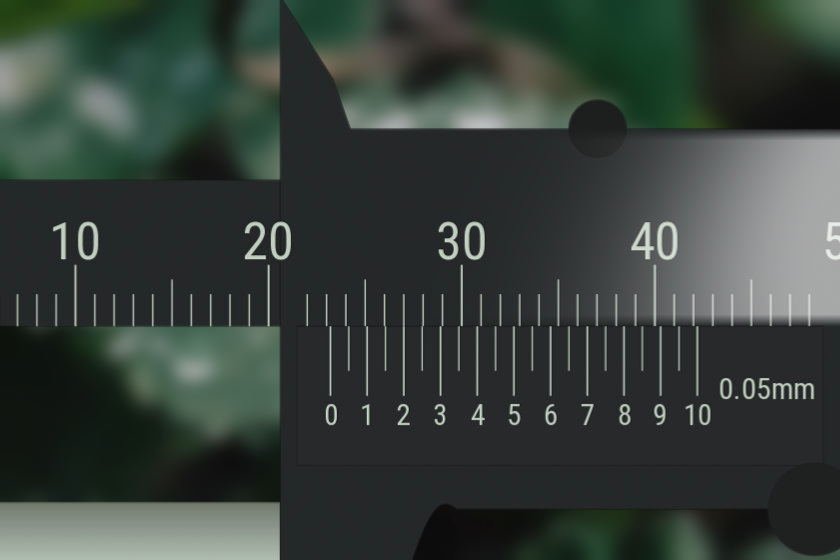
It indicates 23.2 mm
